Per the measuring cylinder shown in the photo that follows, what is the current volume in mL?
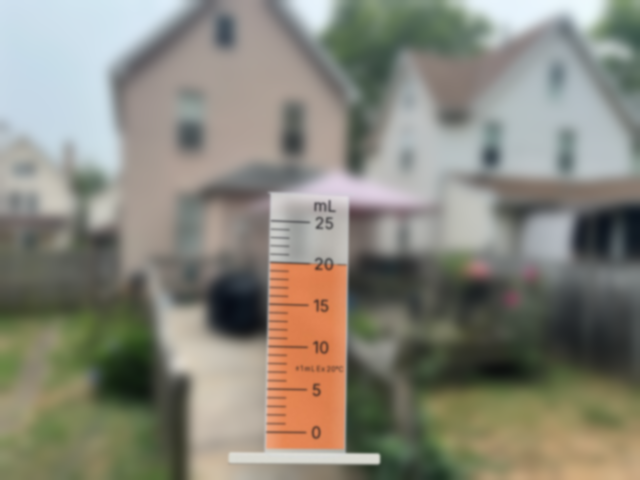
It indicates 20 mL
